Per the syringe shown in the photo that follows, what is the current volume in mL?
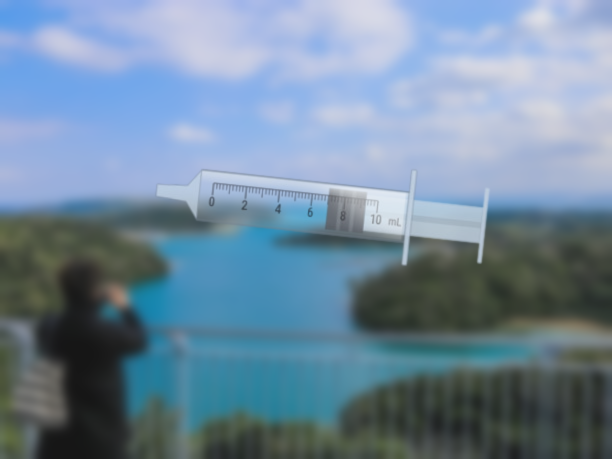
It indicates 7 mL
